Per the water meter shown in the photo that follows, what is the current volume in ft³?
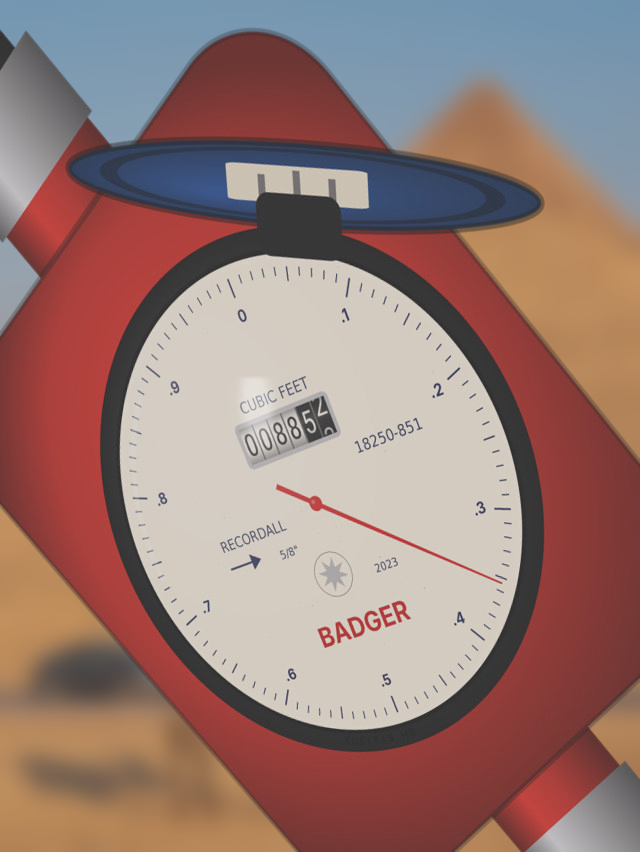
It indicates 8852.35 ft³
